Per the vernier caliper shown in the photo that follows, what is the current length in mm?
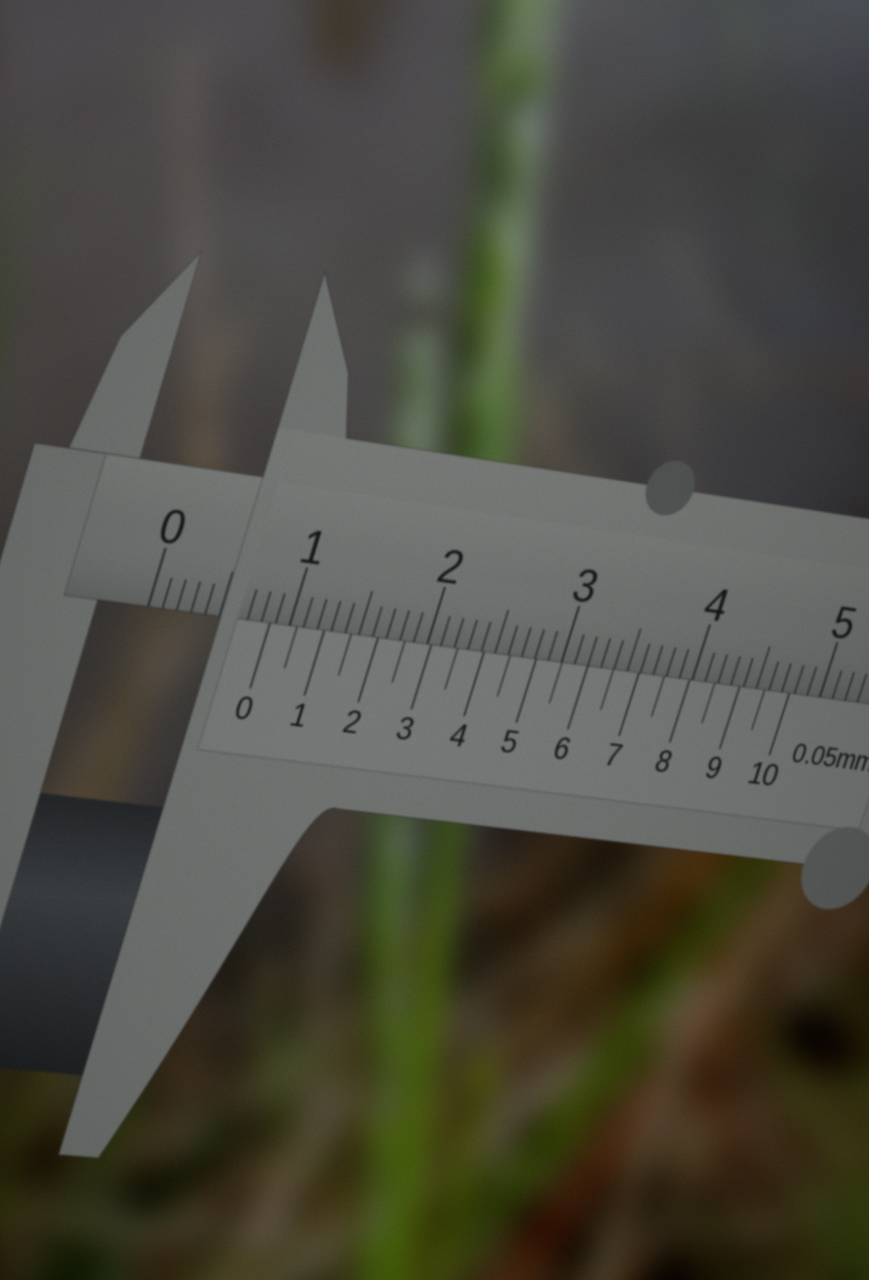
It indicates 8.6 mm
